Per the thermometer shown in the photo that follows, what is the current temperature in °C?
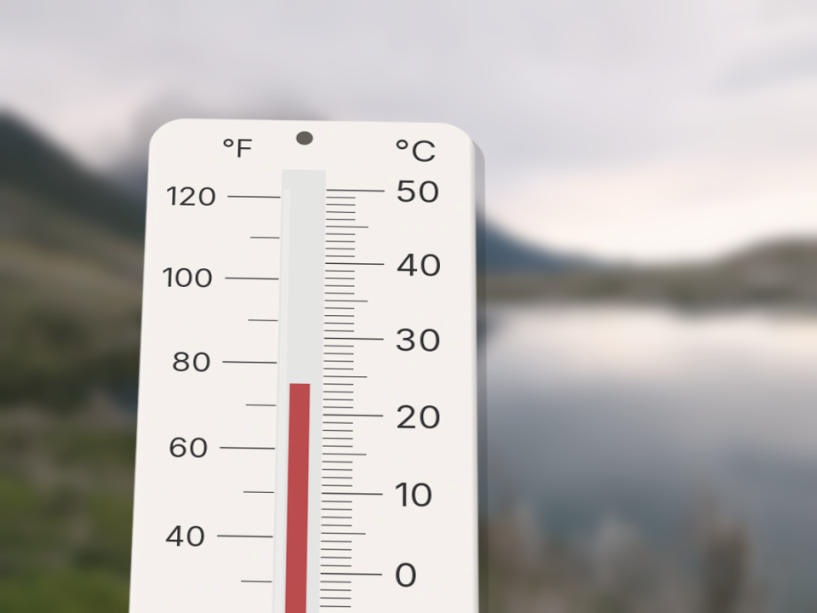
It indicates 24 °C
